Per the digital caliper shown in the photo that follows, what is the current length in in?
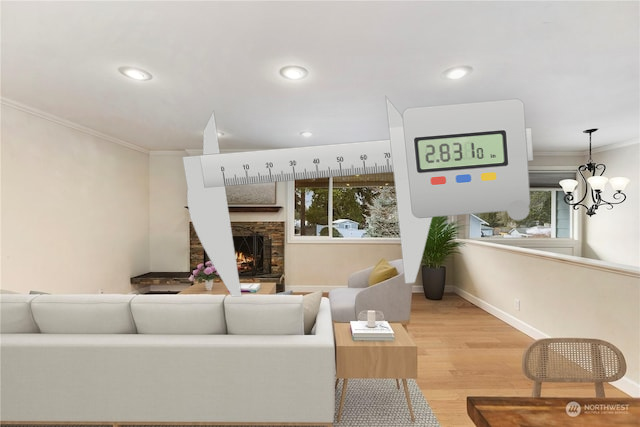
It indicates 2.8310 in
